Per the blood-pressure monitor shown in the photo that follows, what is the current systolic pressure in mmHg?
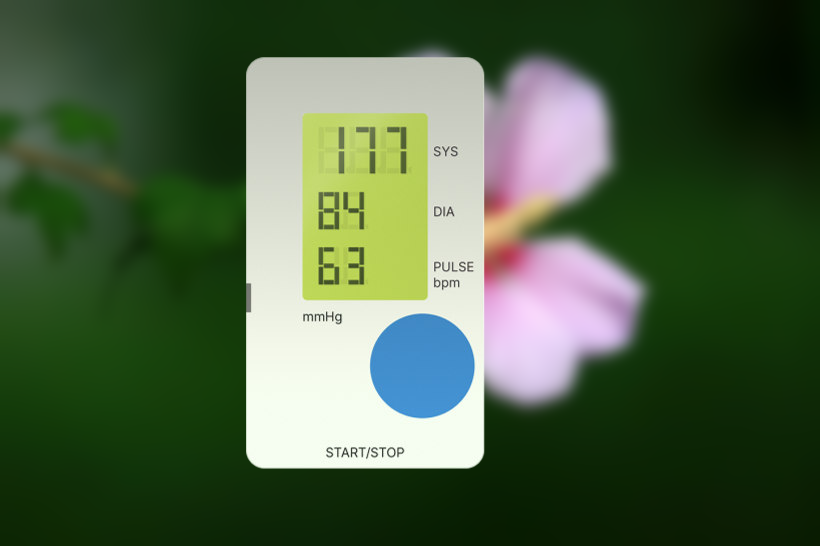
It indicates 177 mmHg
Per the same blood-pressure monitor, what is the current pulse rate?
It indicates 63 bpm
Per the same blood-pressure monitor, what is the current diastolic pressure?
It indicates 84 mmHg
